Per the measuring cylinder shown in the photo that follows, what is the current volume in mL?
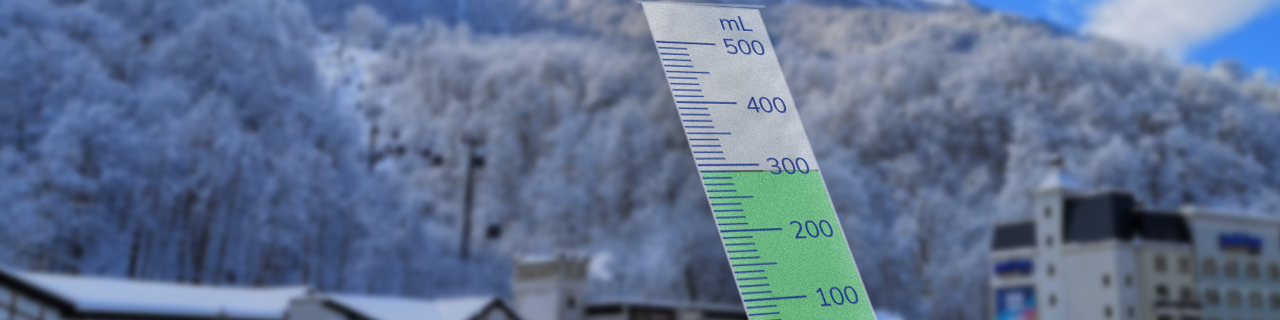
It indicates 290 mL
